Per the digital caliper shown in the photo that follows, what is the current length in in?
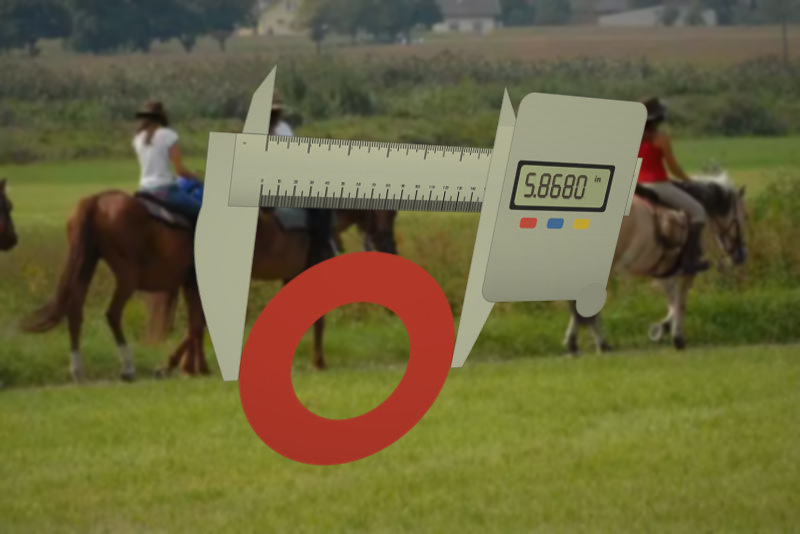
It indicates 5.8680 in
